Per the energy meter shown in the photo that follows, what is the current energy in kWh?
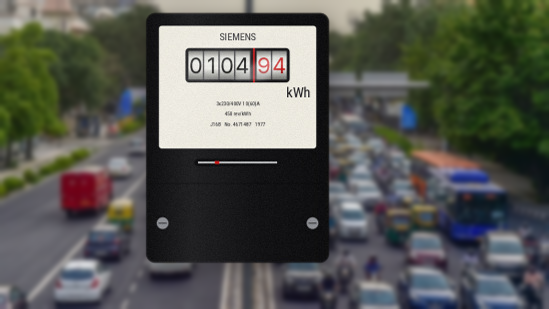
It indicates 104.94 kWh
